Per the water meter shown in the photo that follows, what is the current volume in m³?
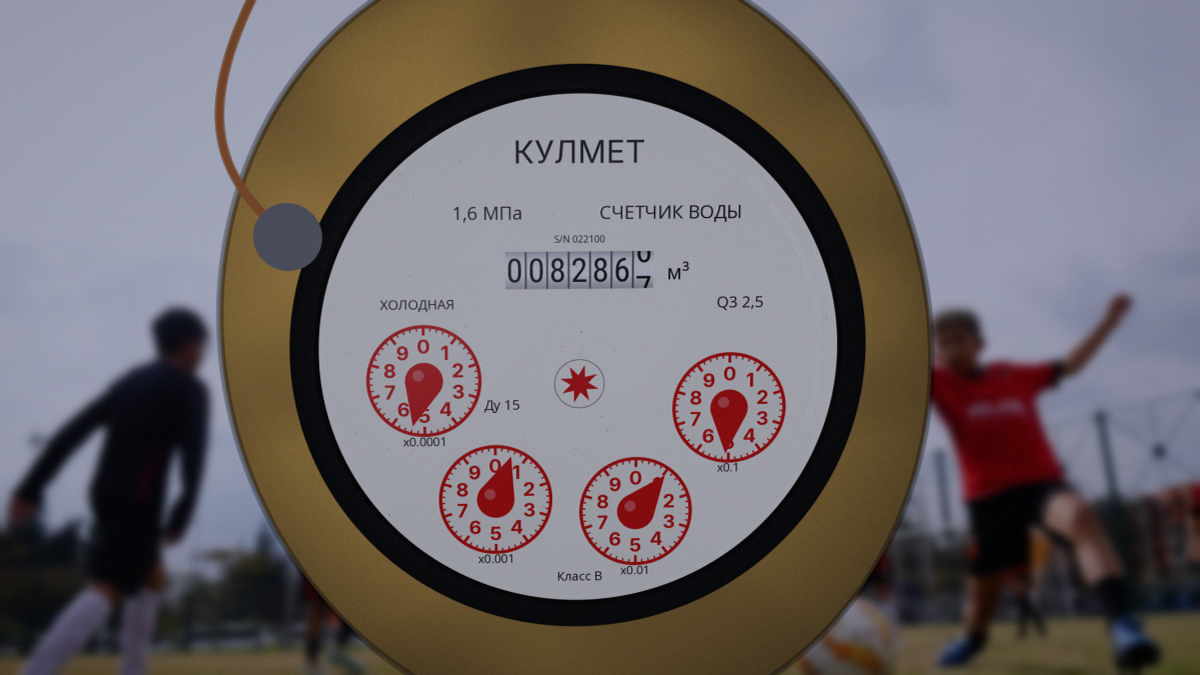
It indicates 82866.5105 m³
